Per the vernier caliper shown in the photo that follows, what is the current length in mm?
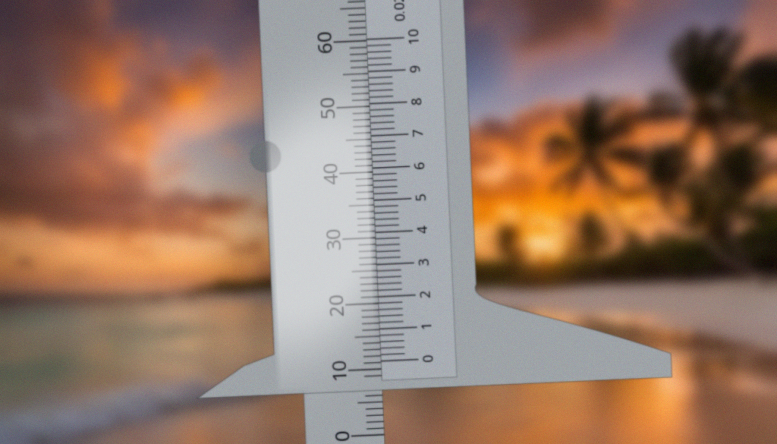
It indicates 11.2 mm
